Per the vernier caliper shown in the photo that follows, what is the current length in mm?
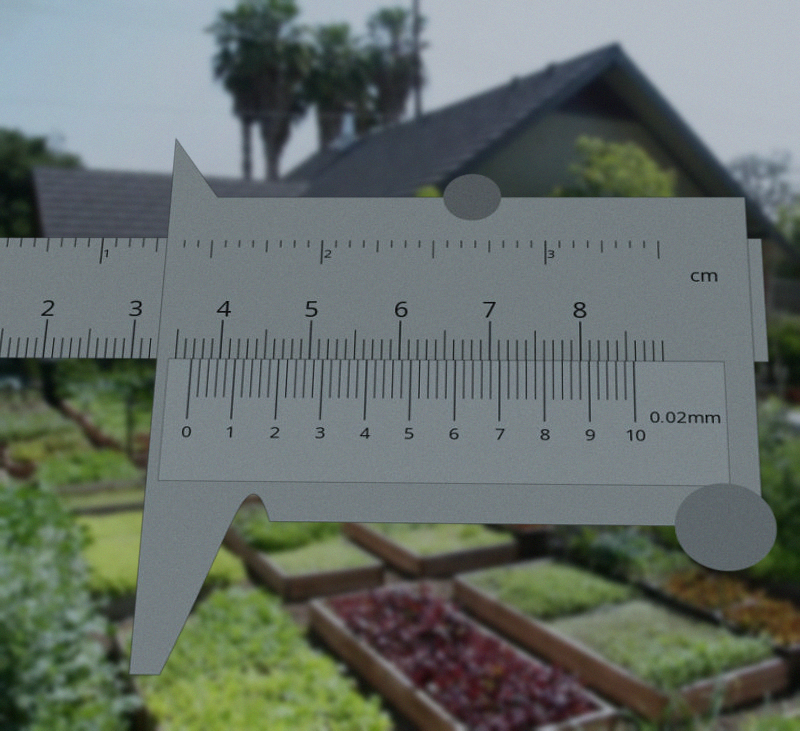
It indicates 36.8 mm
